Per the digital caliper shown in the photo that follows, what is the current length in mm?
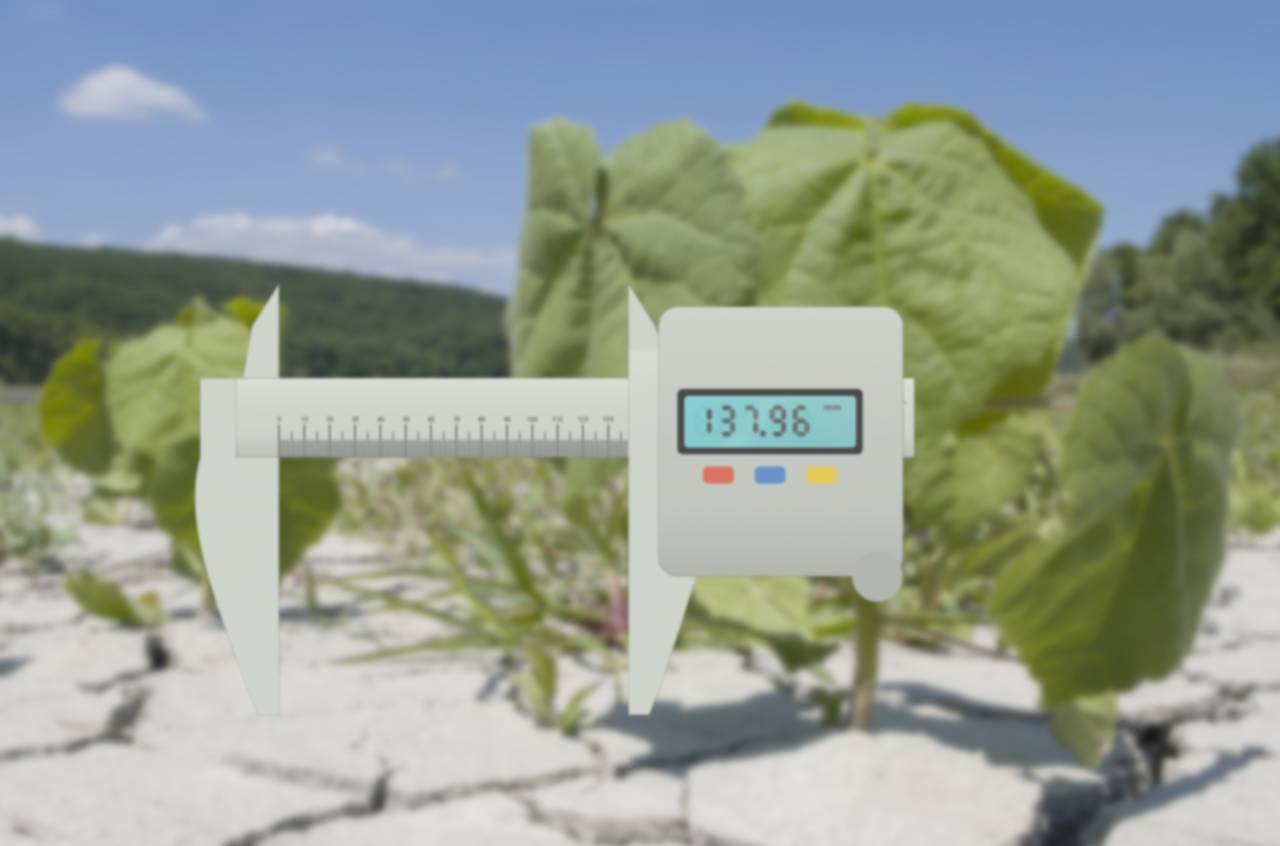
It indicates 137.96 mm
